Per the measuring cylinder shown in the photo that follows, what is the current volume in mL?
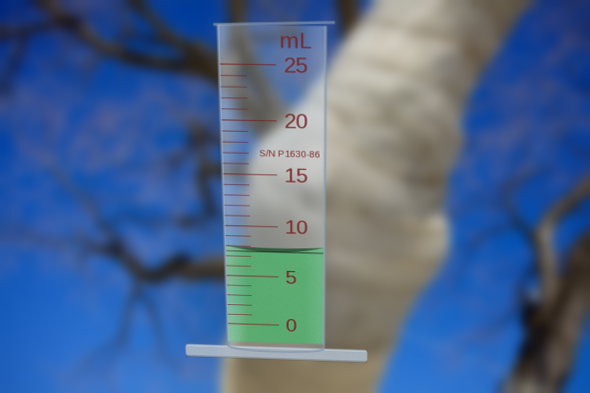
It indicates 7.5 mL
